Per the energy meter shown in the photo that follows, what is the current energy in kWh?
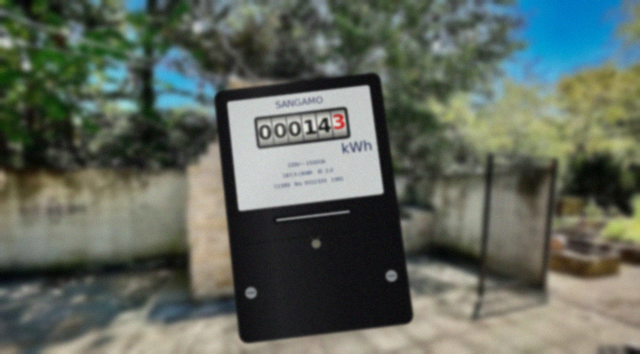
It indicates 14.3 kWh
